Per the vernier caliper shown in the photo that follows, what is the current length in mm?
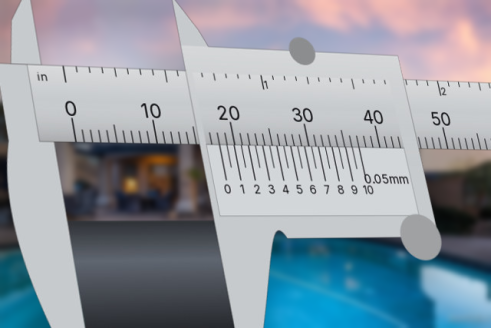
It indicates 18.0 mm
